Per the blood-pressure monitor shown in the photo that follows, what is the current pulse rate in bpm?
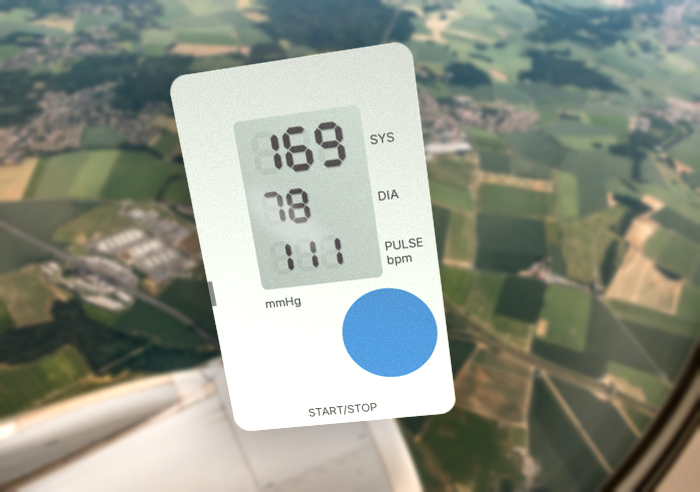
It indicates 111 bpm
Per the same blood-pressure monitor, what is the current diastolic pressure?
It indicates 78 mmHg
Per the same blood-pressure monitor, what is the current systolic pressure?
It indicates 169 mmHg
